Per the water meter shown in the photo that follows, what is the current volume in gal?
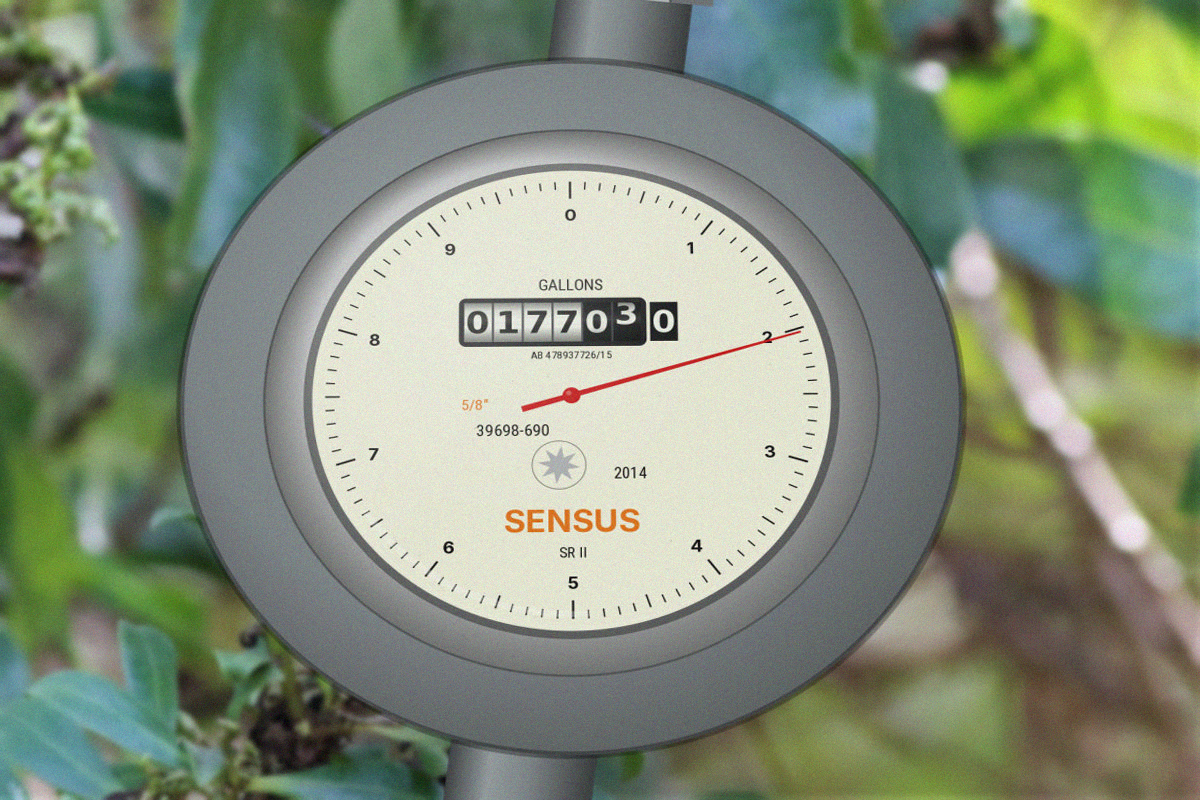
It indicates 177032.0 gal
